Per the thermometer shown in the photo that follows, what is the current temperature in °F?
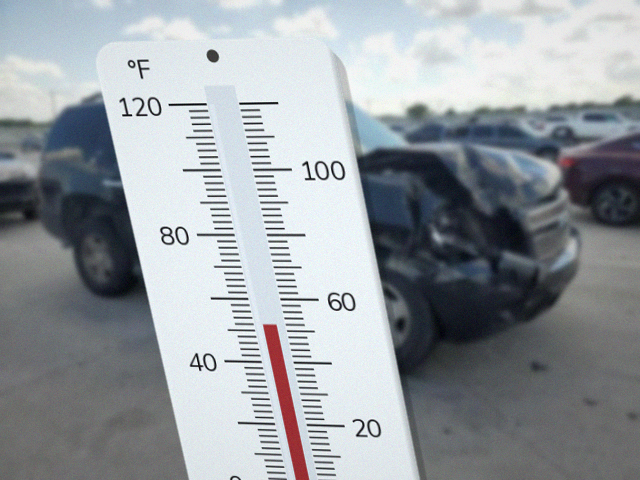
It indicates 52 °F
